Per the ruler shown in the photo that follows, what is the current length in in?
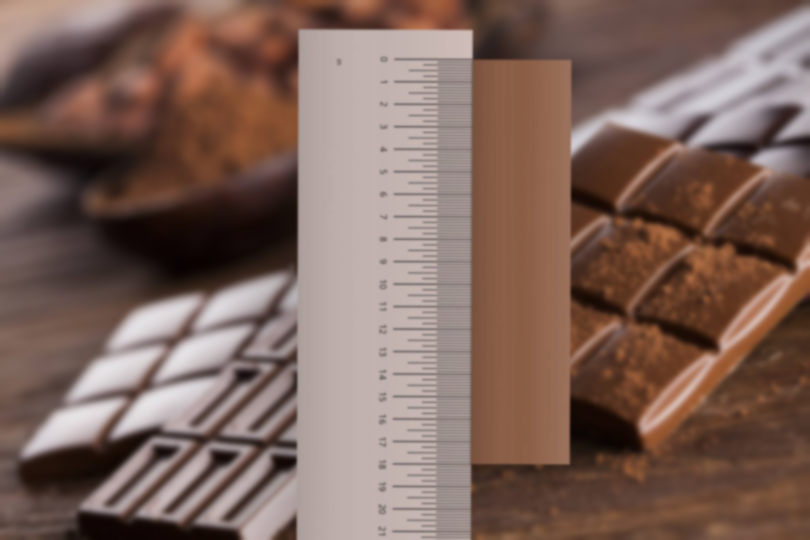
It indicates 18 in
